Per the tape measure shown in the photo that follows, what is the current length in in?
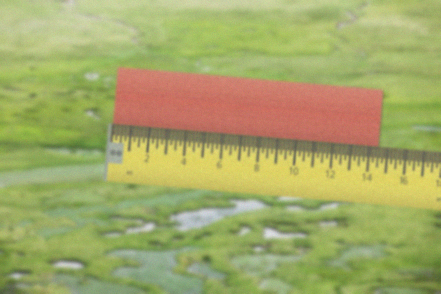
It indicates 14.5 in
